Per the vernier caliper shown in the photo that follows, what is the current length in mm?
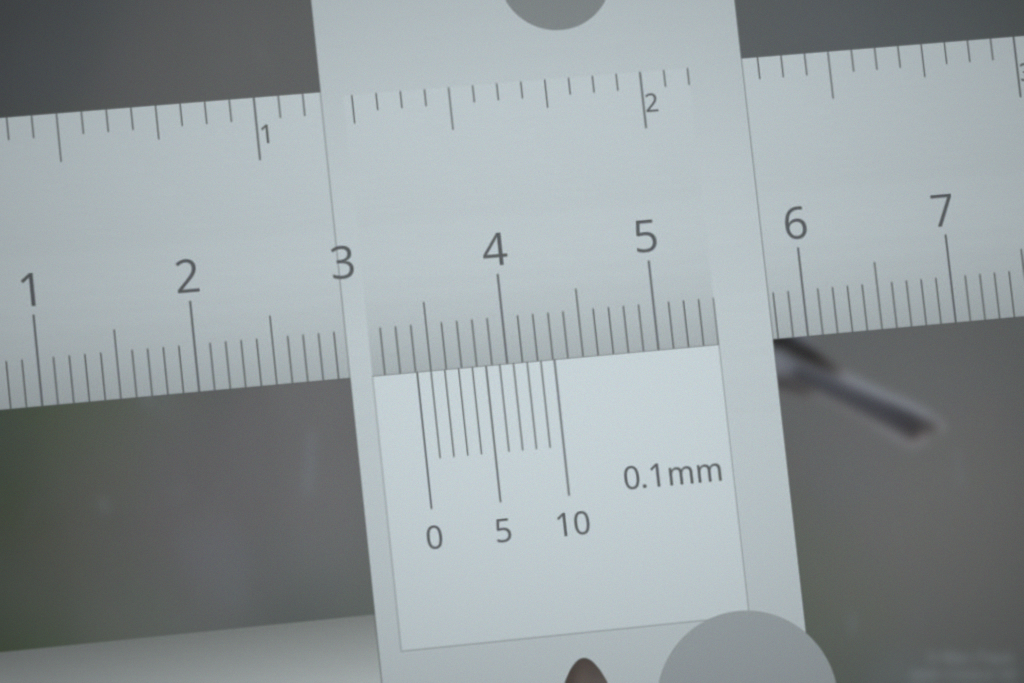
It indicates 34.1 mm
